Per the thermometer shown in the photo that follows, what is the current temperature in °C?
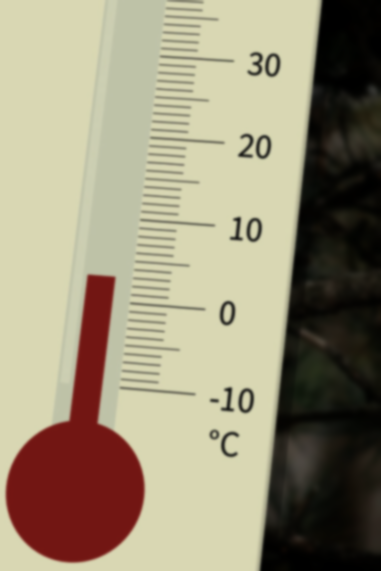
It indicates 3 °C
